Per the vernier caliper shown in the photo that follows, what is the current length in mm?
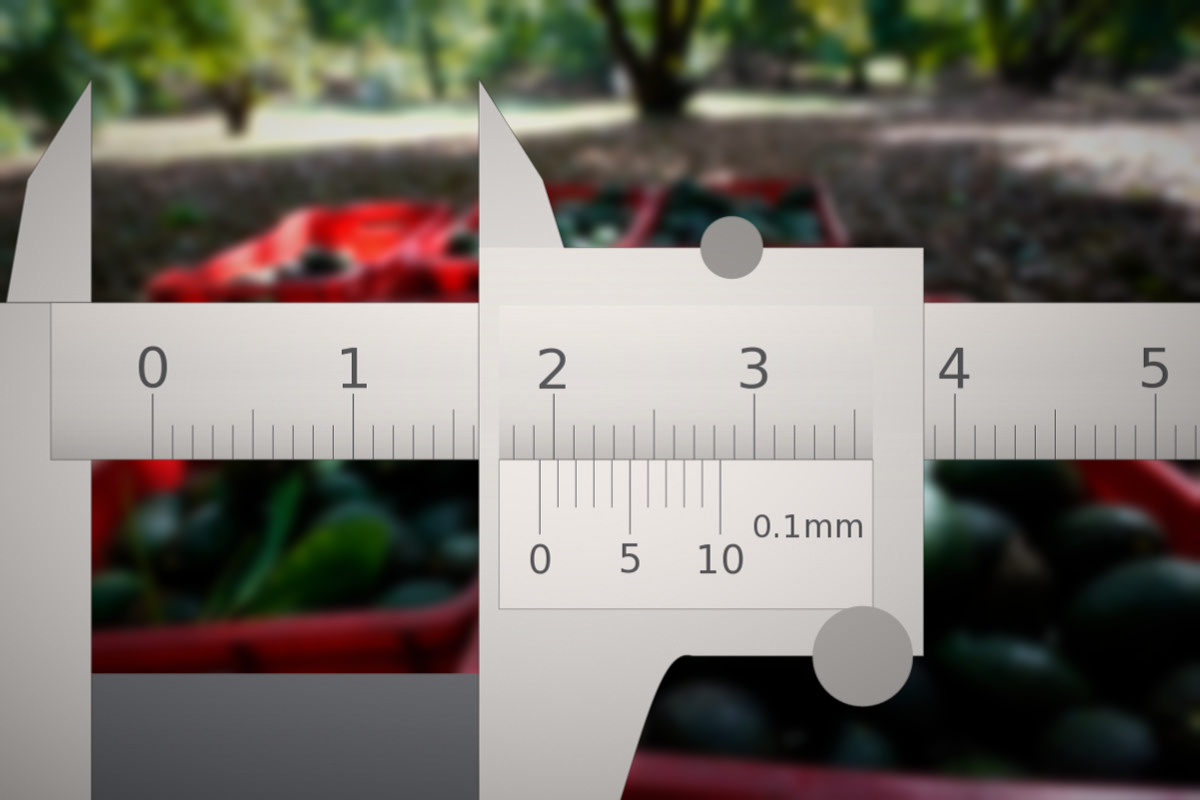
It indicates 19.3 mm
